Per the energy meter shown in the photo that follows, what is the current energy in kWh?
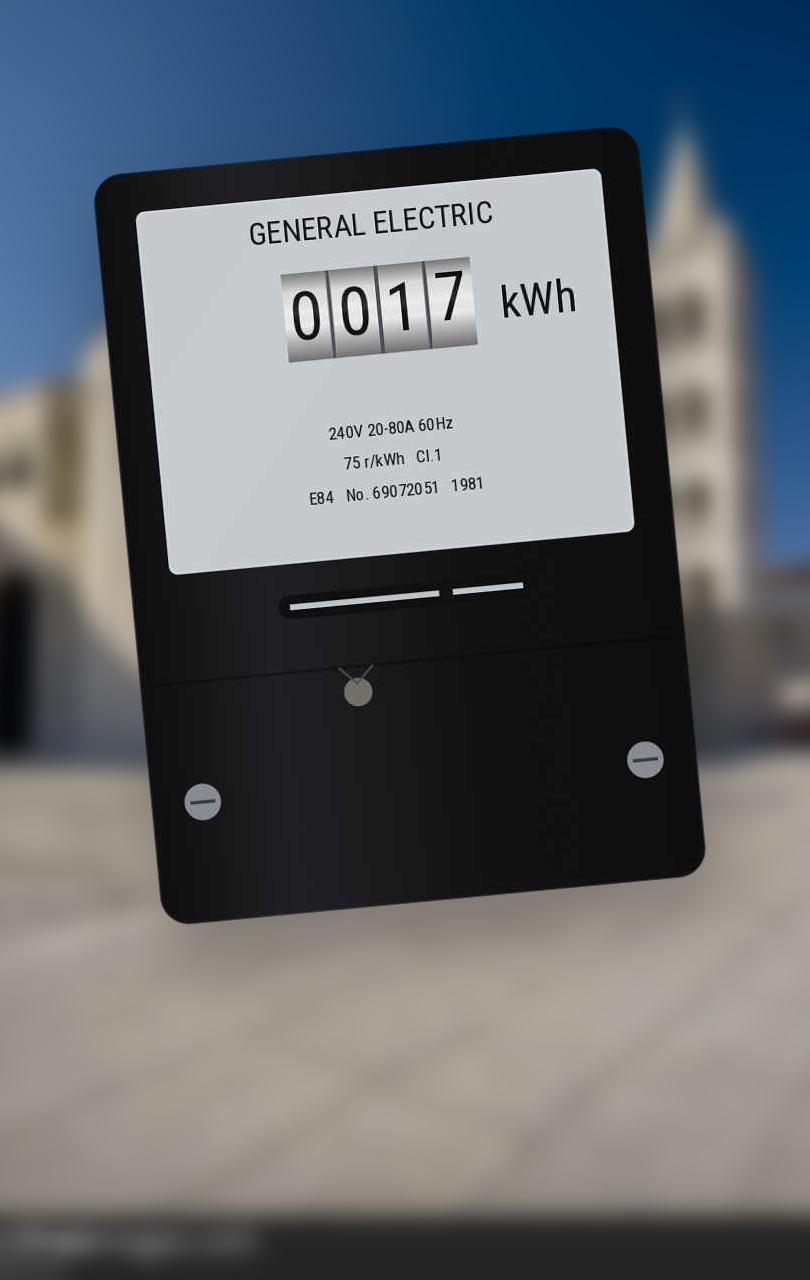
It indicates 17 kWh
